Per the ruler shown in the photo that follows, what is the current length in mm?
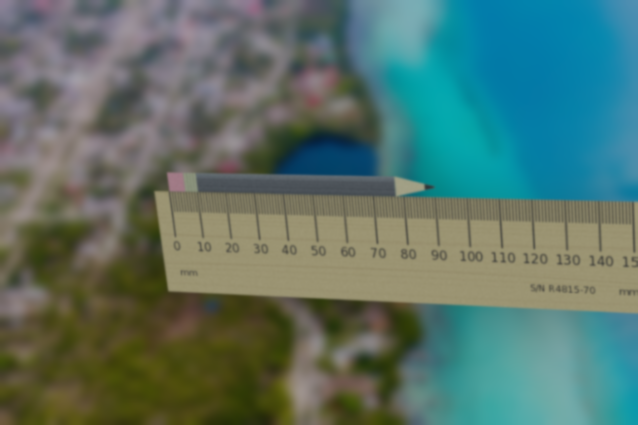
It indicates 90 mm
